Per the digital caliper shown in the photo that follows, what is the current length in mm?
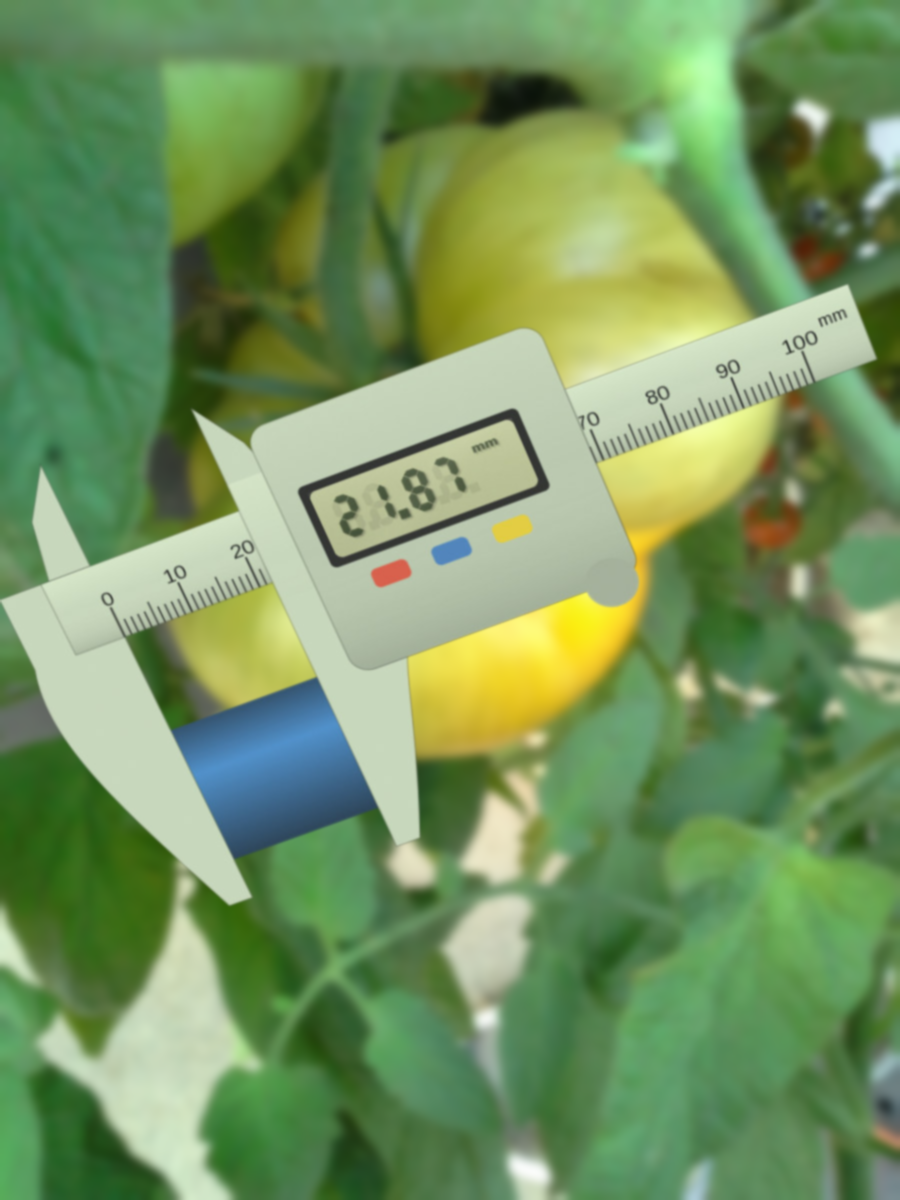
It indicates 21.87 mm
